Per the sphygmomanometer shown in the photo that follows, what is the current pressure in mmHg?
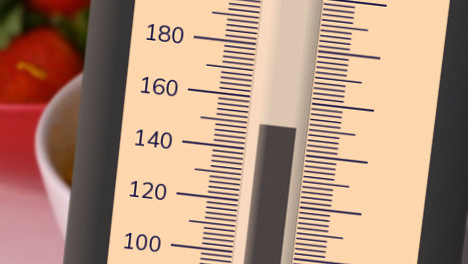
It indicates 150 mmHg
